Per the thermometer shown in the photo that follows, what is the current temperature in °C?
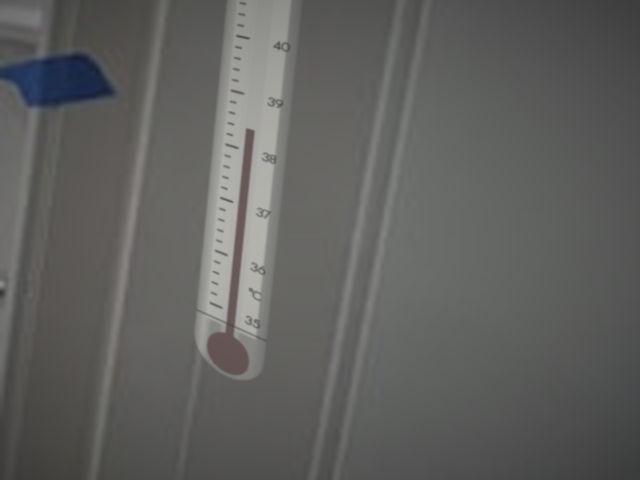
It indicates 38.4 °C
